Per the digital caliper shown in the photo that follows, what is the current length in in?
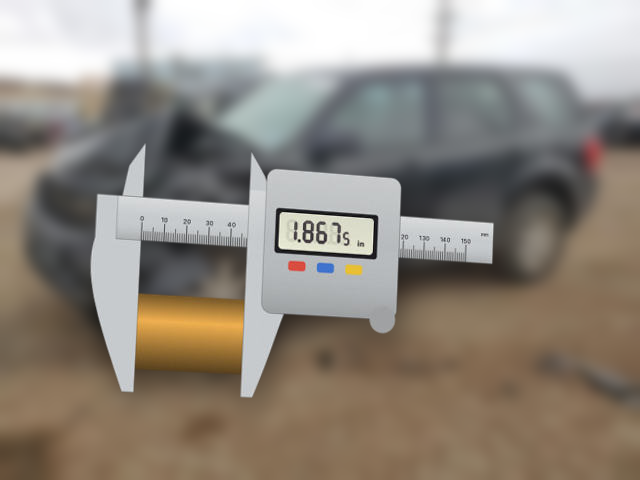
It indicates 1.8675 in
